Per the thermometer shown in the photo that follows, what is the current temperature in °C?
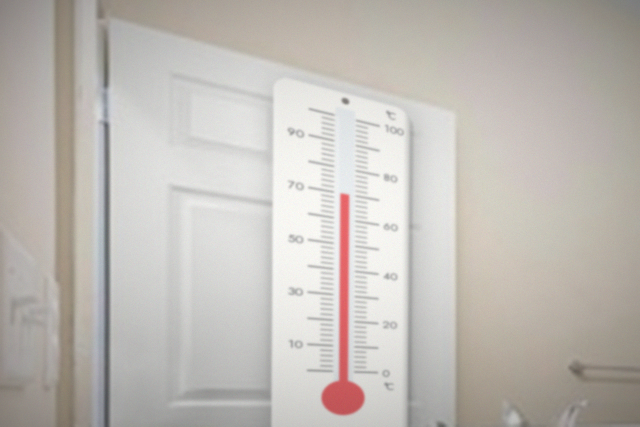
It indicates 70 °C
